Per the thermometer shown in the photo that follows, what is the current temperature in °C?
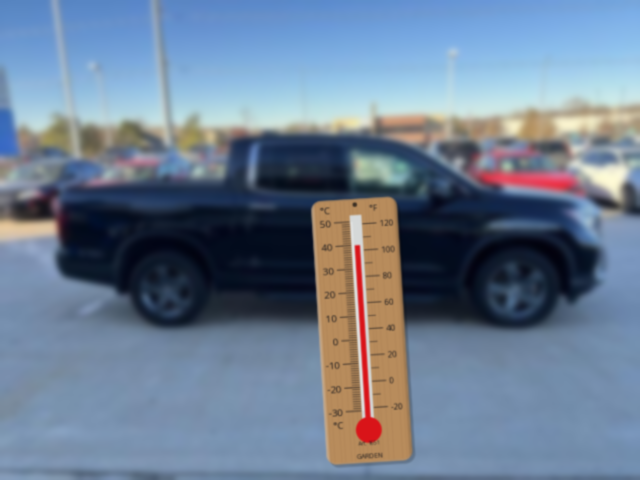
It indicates 40 °C
